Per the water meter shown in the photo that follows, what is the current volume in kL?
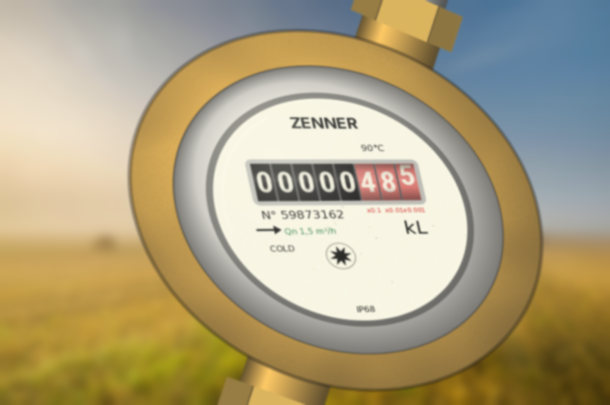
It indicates 0.485 kL
